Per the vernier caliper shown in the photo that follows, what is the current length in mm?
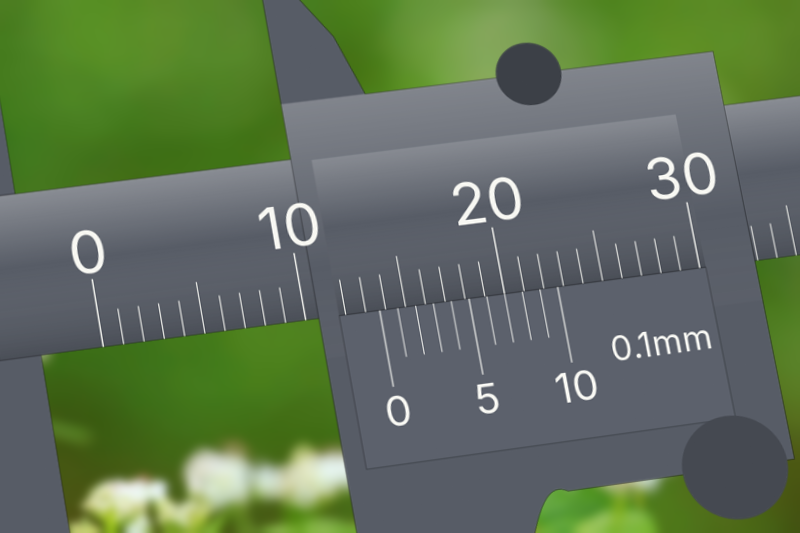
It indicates 13.7 mm
